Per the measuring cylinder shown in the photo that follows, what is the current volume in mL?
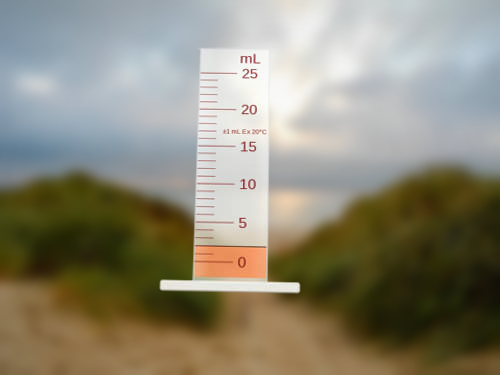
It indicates 2 mL
